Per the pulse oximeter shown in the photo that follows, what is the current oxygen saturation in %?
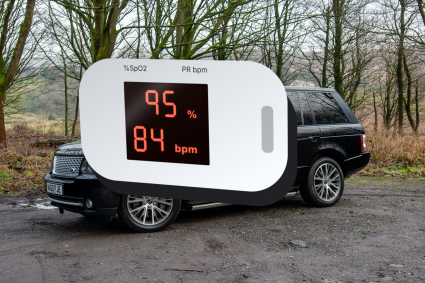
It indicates 95 %
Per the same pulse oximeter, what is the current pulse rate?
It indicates 84 bpm
